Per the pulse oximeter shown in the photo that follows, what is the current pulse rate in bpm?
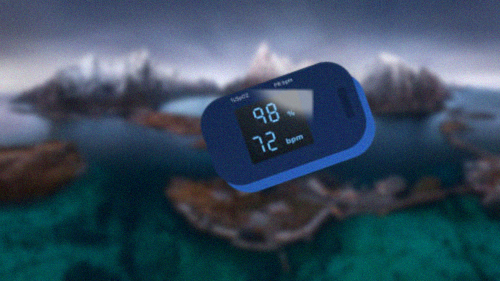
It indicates 72 bpm
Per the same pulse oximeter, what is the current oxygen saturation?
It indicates 98 %
